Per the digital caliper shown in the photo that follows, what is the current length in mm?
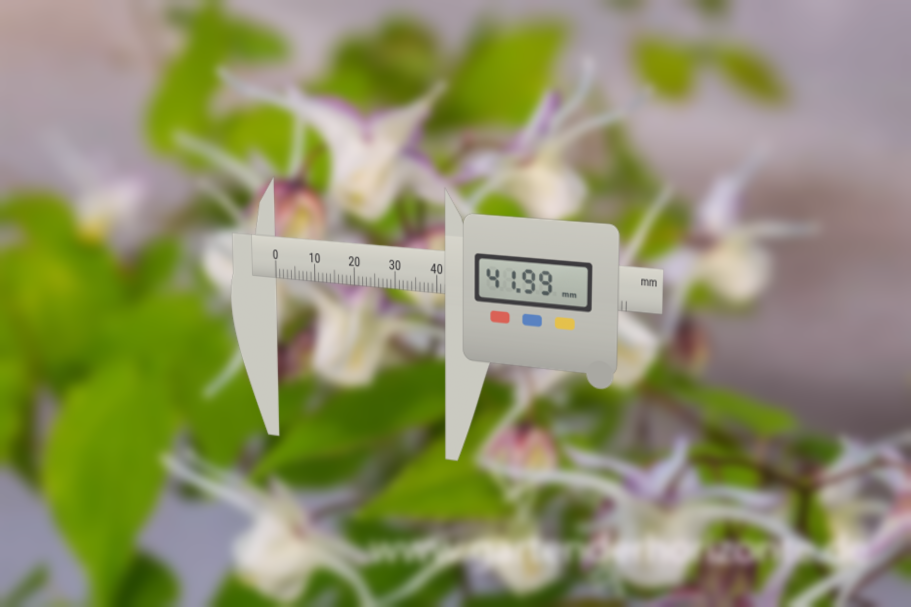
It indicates 41.99 mm
